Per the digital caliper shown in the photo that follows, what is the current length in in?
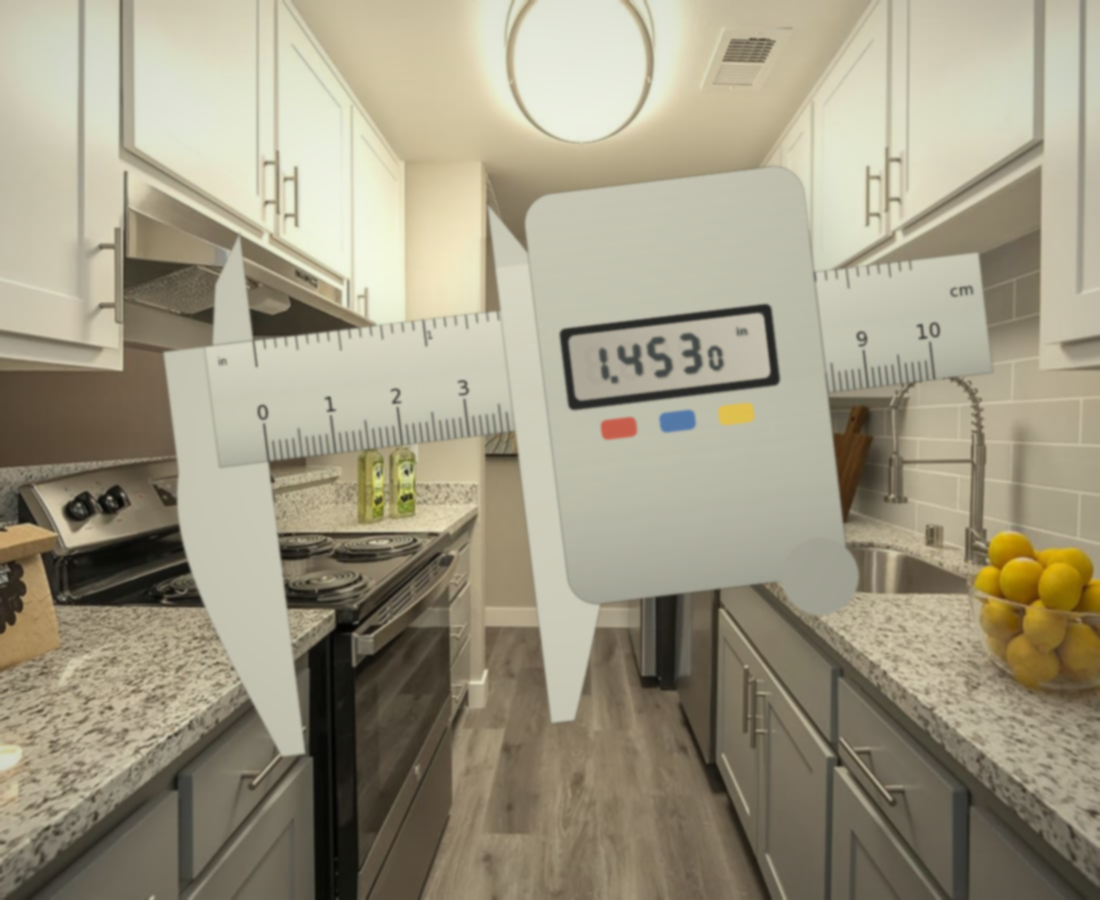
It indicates 1.4530 in
